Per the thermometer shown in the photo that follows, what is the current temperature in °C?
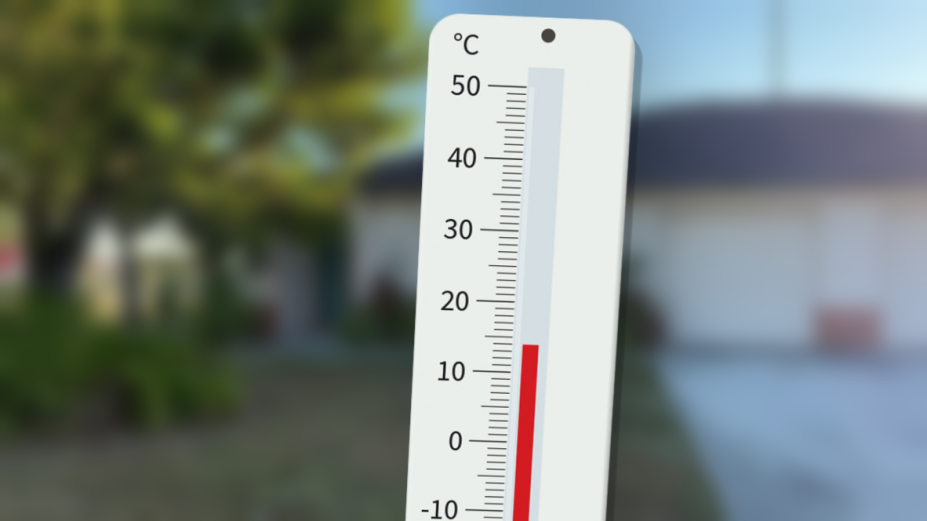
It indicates 14 °C
